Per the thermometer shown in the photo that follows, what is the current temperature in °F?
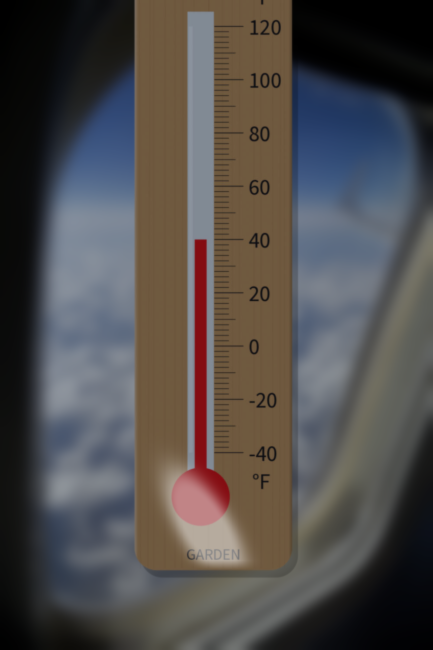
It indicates 40 °F
